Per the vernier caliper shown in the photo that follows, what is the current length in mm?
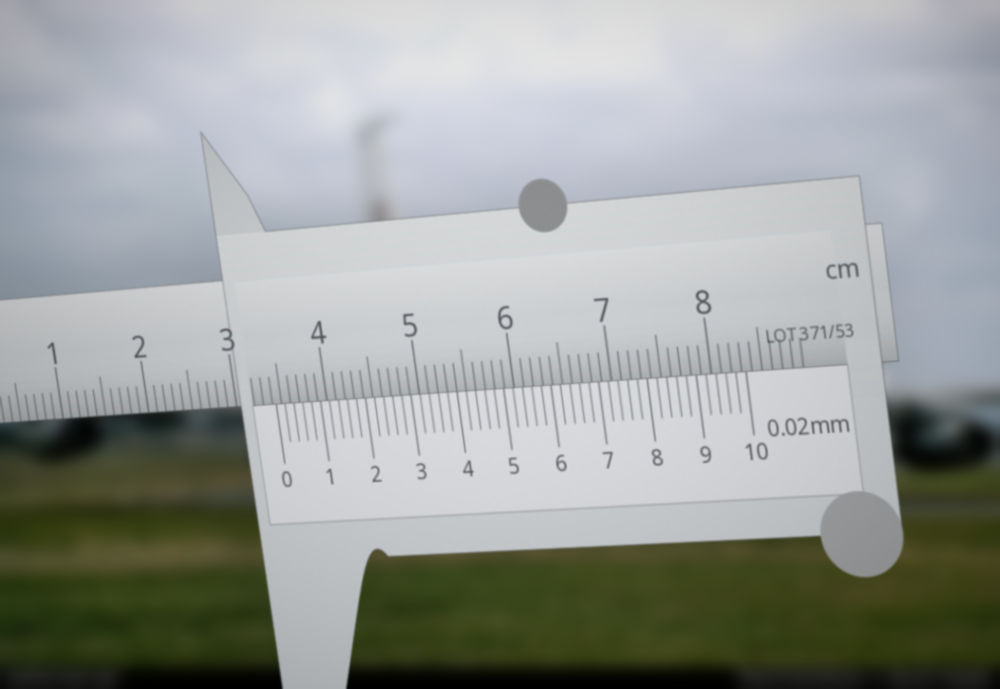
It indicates 34.4 mm
